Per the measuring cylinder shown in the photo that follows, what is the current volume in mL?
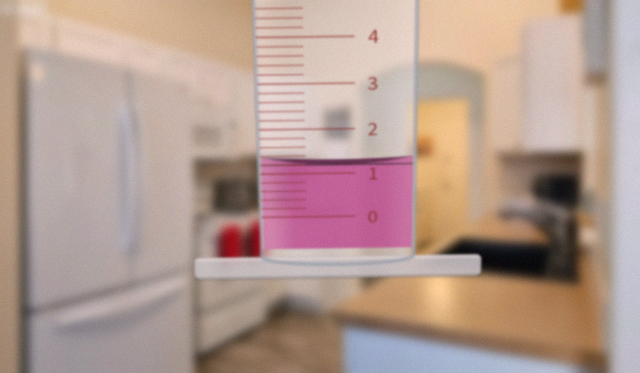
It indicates 1.2 mL
